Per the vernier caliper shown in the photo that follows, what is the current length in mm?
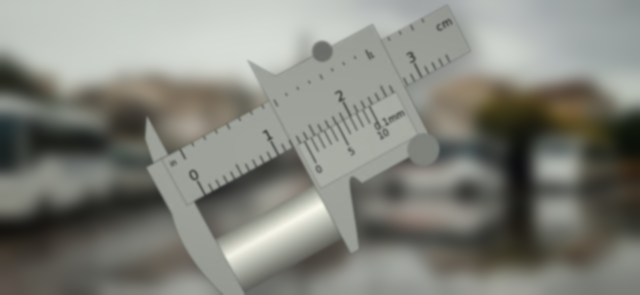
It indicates 13.6 mm
